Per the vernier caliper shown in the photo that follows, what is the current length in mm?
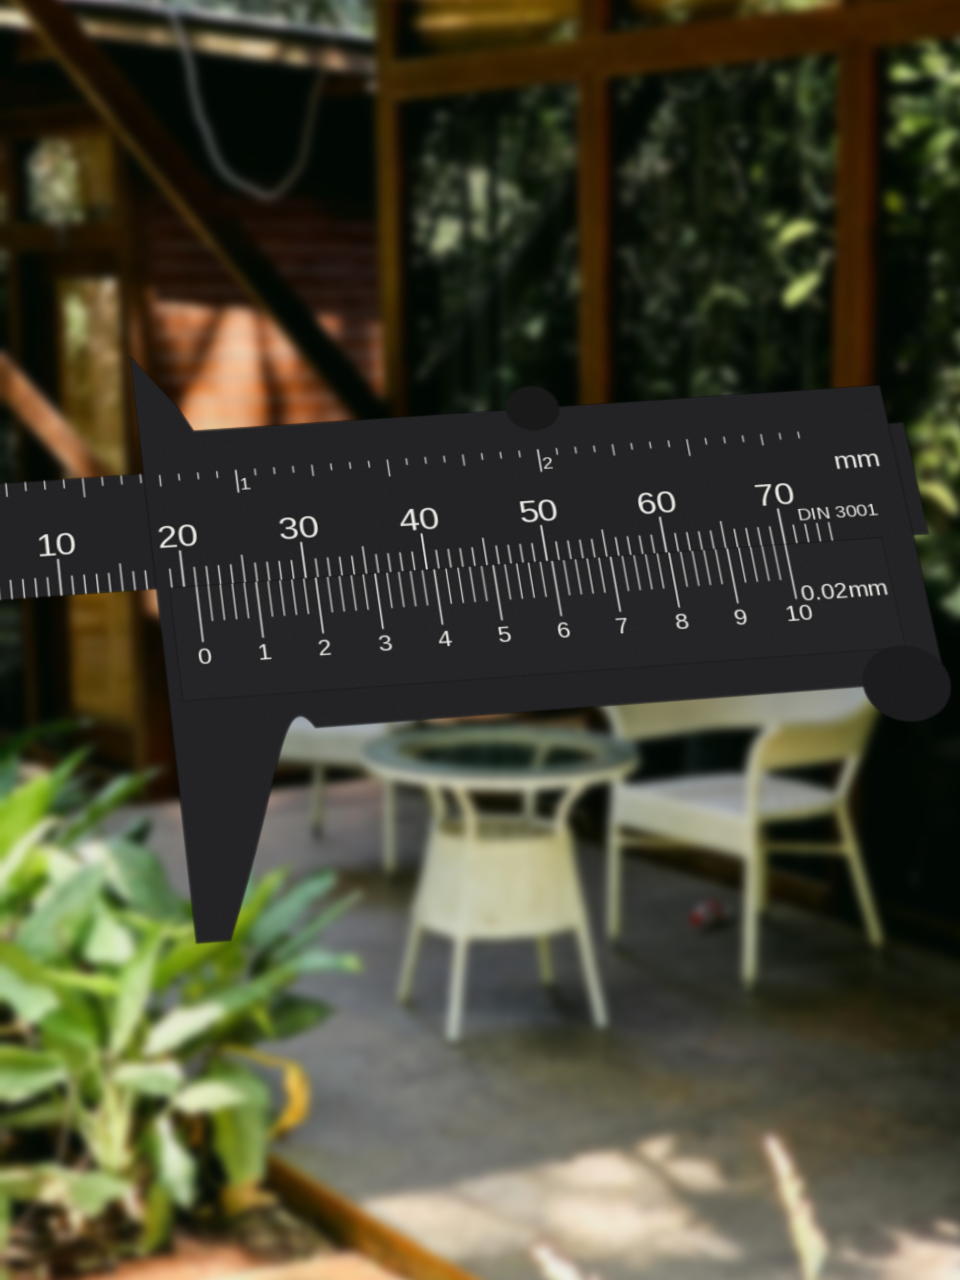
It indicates 21.0 mm
